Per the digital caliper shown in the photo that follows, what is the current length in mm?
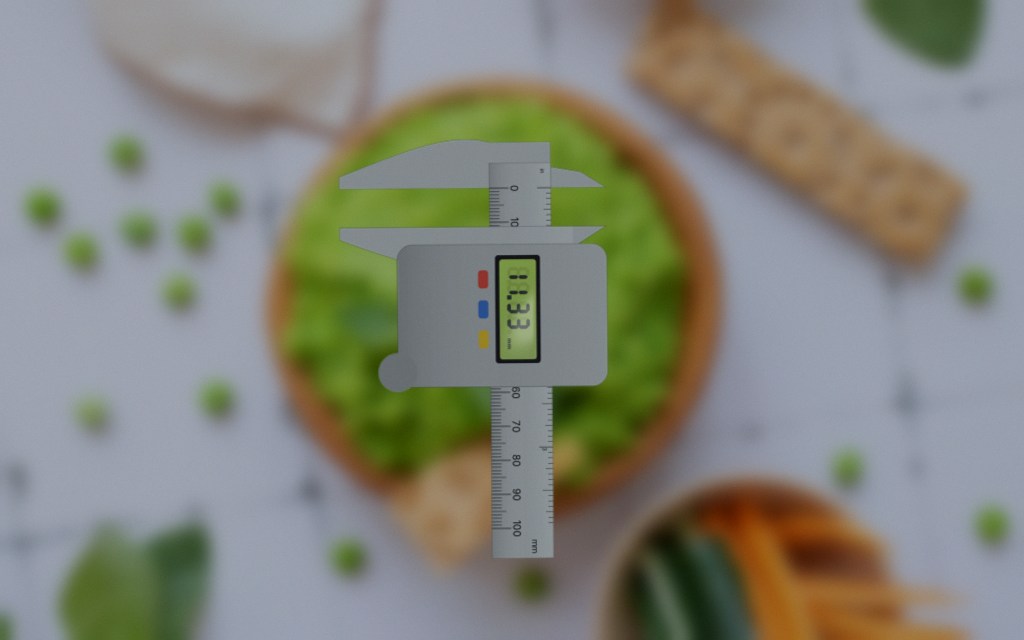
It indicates 11.33 mm
